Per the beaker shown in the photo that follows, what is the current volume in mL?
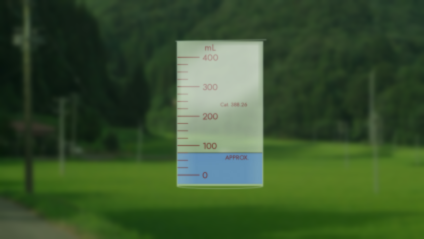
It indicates 75 mL
